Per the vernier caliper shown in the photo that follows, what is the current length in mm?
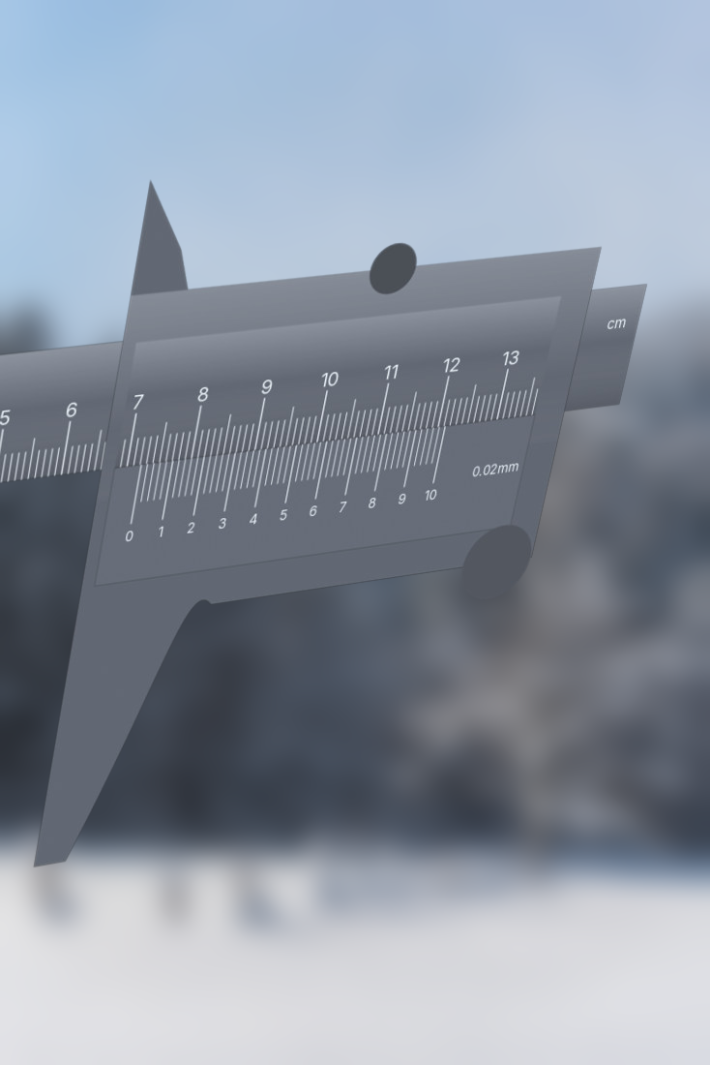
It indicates 72.2 mm
